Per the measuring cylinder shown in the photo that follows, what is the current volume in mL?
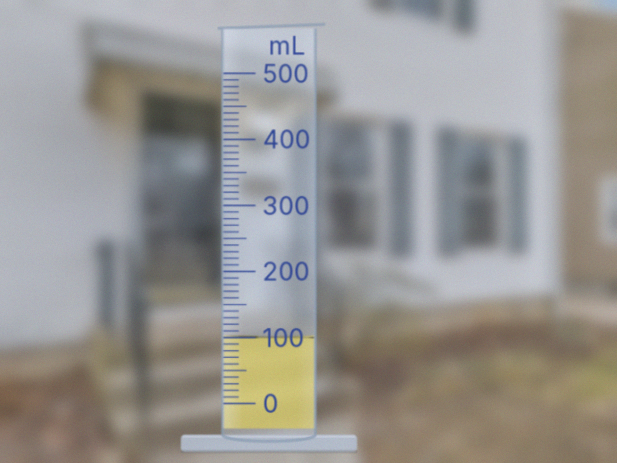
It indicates 100 mL
